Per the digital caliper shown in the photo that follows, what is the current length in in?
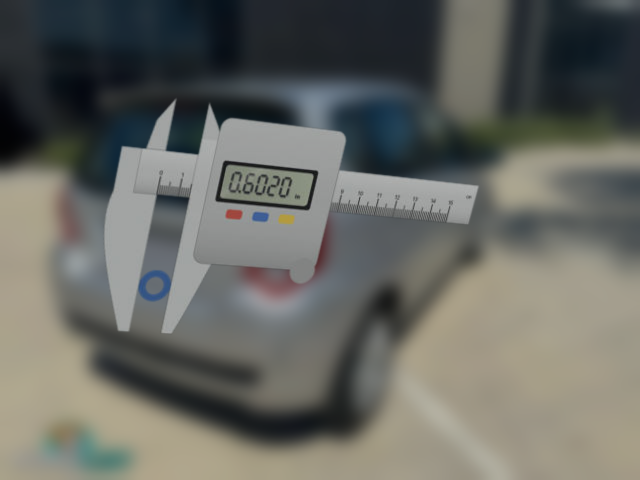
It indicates 0.6020 in
